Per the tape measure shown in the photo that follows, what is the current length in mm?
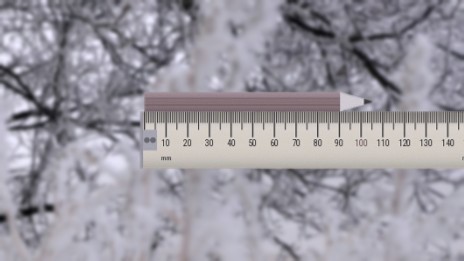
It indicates 105 mm
